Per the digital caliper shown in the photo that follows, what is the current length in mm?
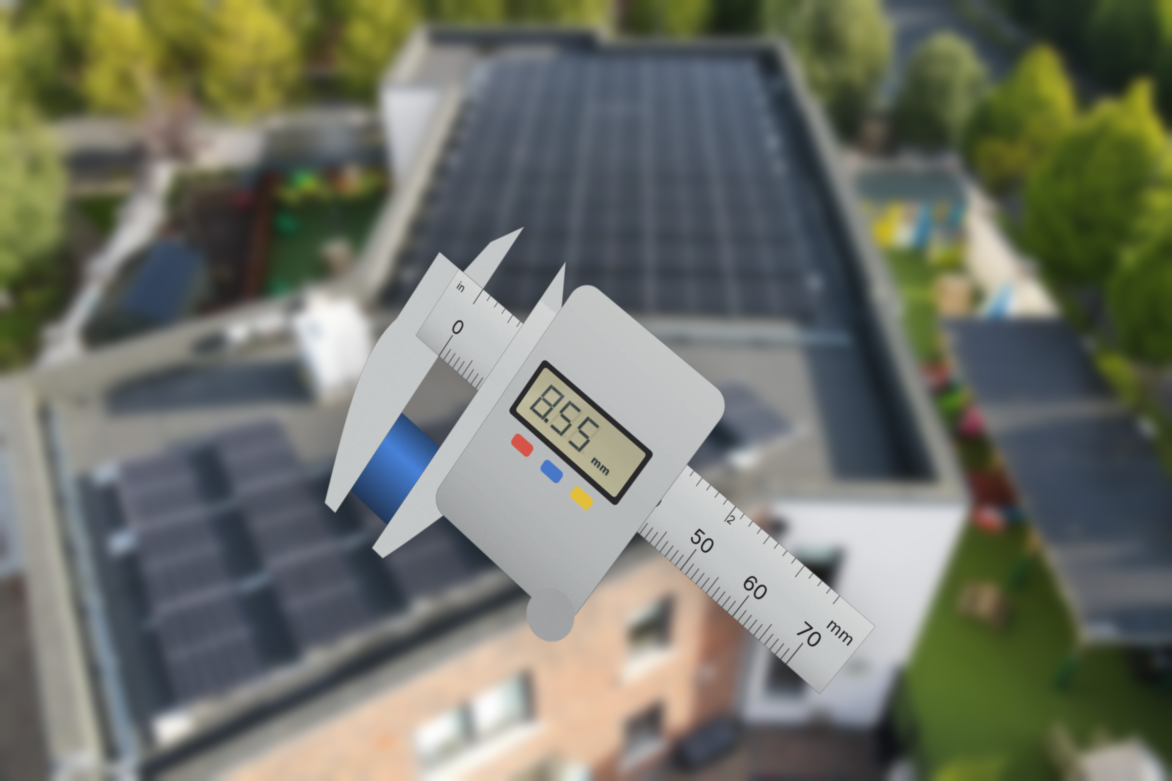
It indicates 8.55 mm
